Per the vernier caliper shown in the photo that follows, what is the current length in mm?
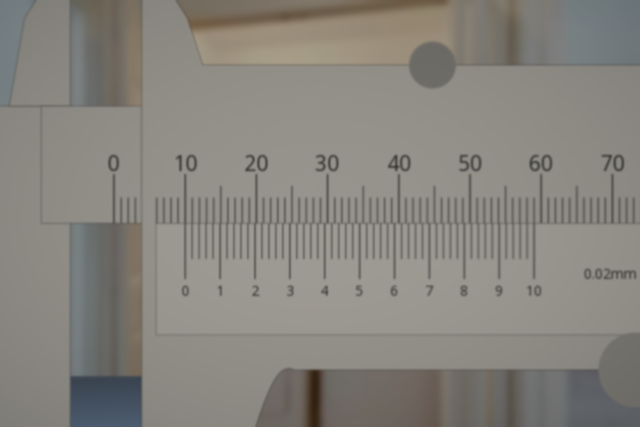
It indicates 10.0 mm
